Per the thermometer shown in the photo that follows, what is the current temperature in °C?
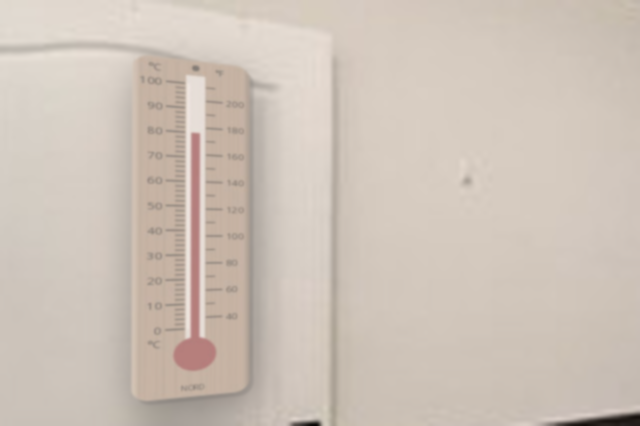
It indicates 80 °C
